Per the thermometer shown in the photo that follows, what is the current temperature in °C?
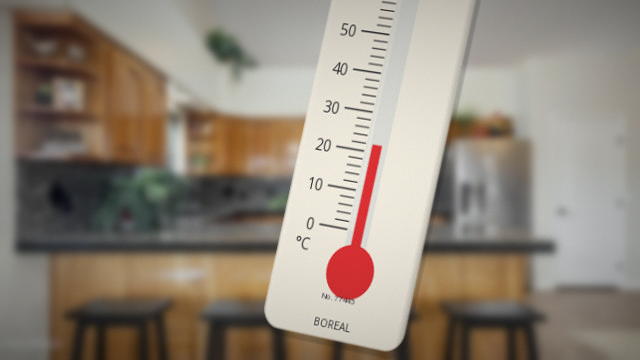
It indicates 22 °C
